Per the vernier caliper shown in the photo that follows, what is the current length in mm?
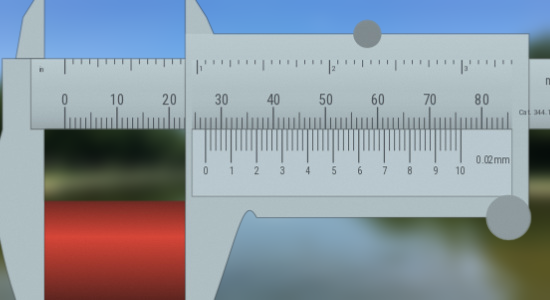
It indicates 27.0 mm
